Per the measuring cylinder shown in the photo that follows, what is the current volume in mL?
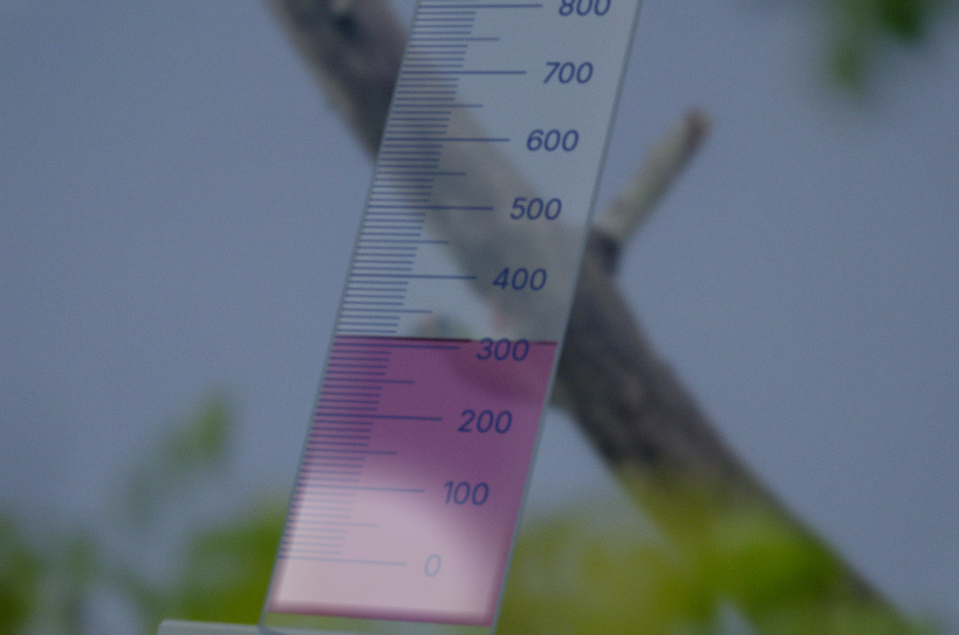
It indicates 310 mL
